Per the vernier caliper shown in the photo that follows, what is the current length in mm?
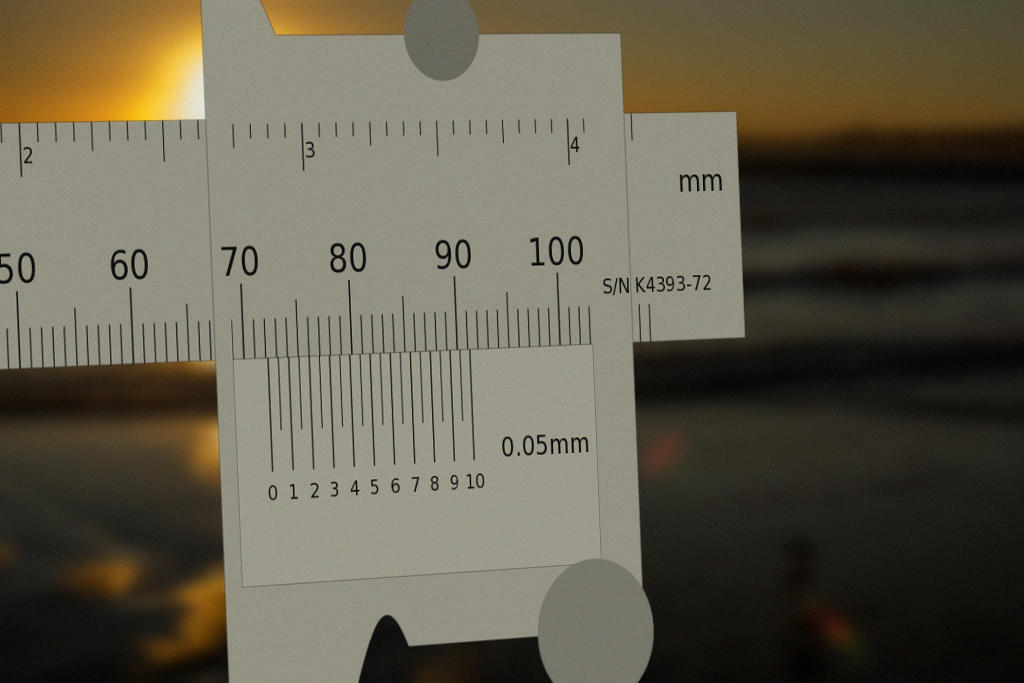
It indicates 72.2 mm
